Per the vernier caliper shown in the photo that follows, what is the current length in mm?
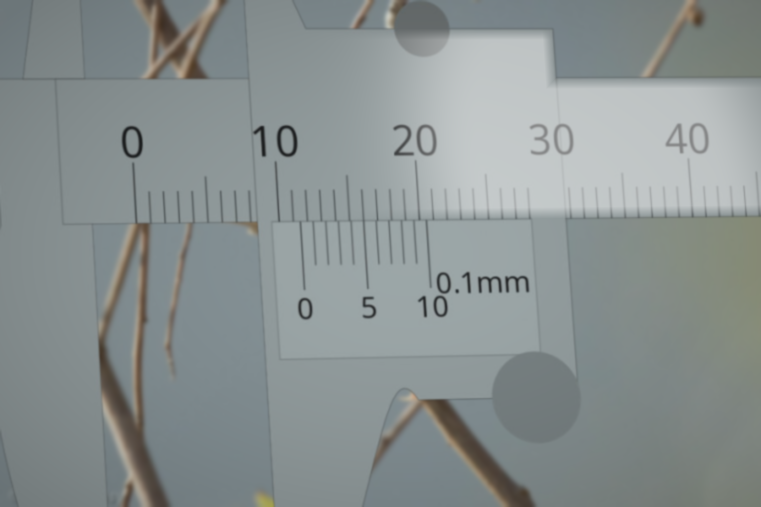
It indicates 11.5 mm
